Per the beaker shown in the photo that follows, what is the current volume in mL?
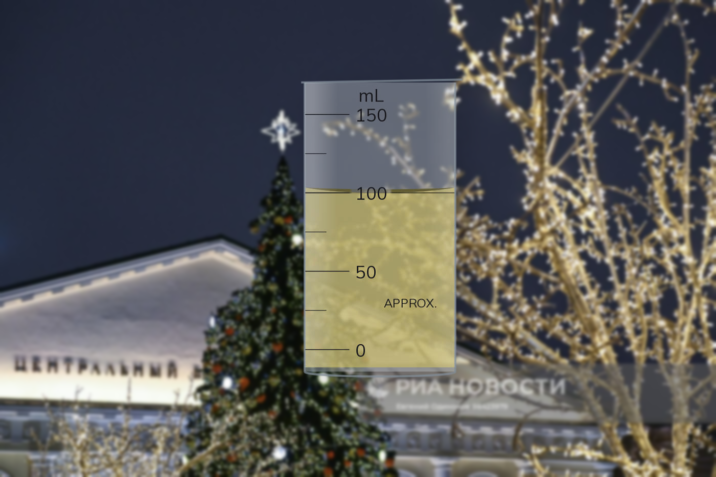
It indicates 100 mL
